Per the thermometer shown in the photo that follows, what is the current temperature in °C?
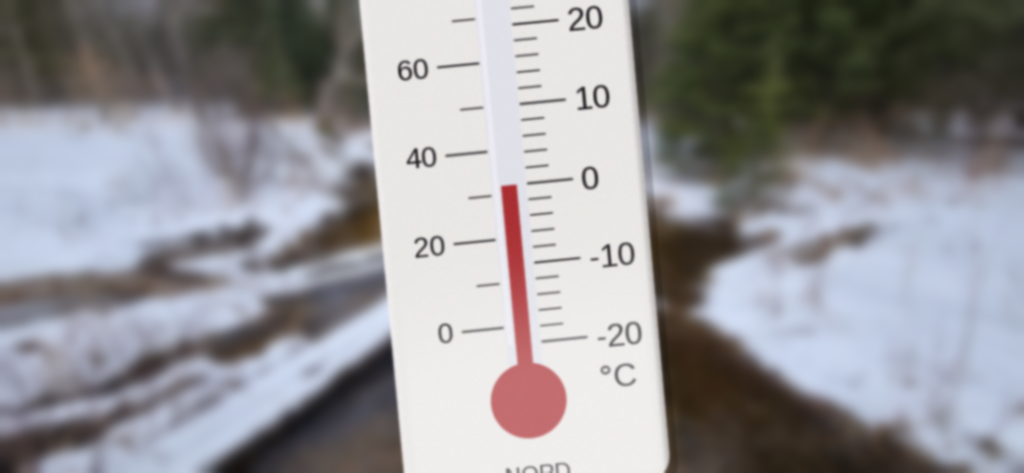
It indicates 0 °C
